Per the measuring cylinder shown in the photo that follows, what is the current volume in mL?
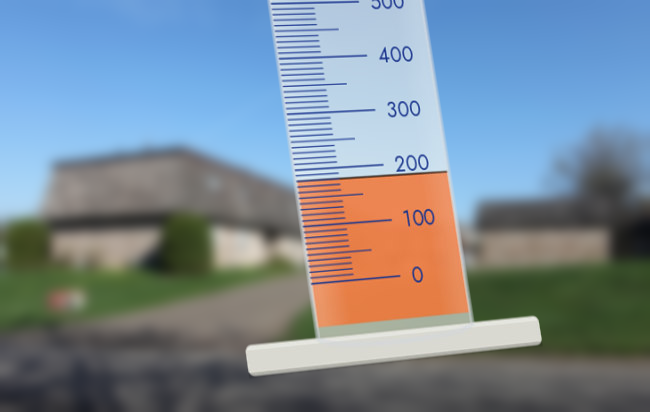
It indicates 180 mL
